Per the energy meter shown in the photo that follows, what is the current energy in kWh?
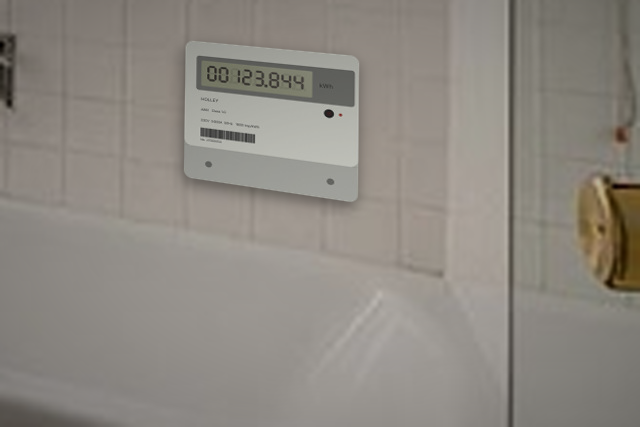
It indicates 123.844 kWh
